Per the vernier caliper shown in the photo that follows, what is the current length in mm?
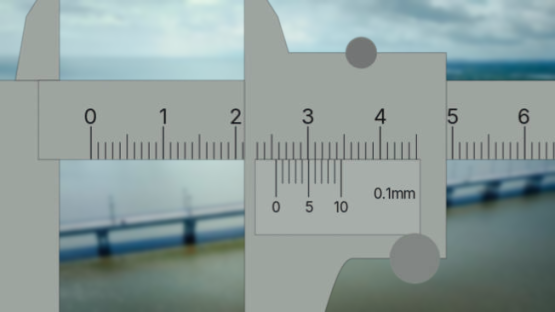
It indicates 25.6 mm
